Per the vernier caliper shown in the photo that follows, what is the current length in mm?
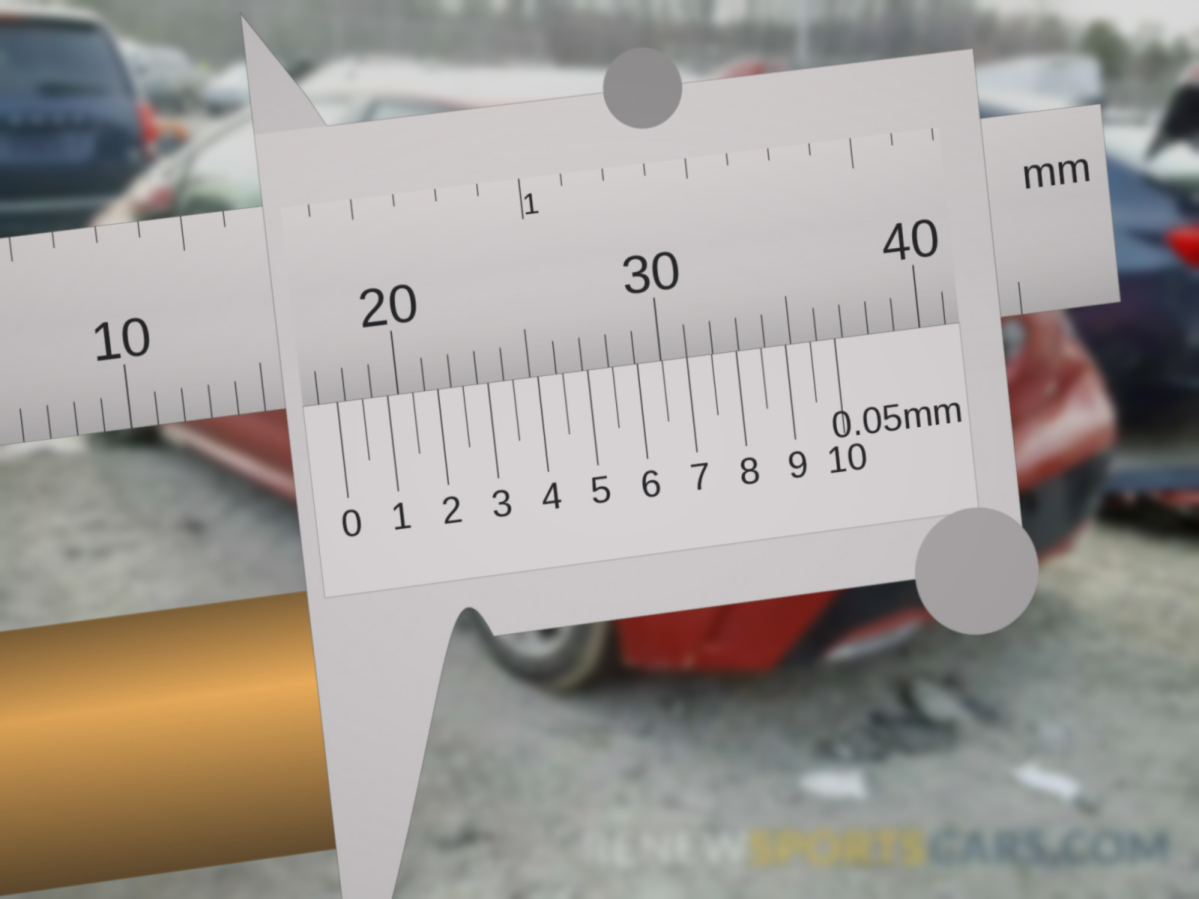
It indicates 17.70 mm
